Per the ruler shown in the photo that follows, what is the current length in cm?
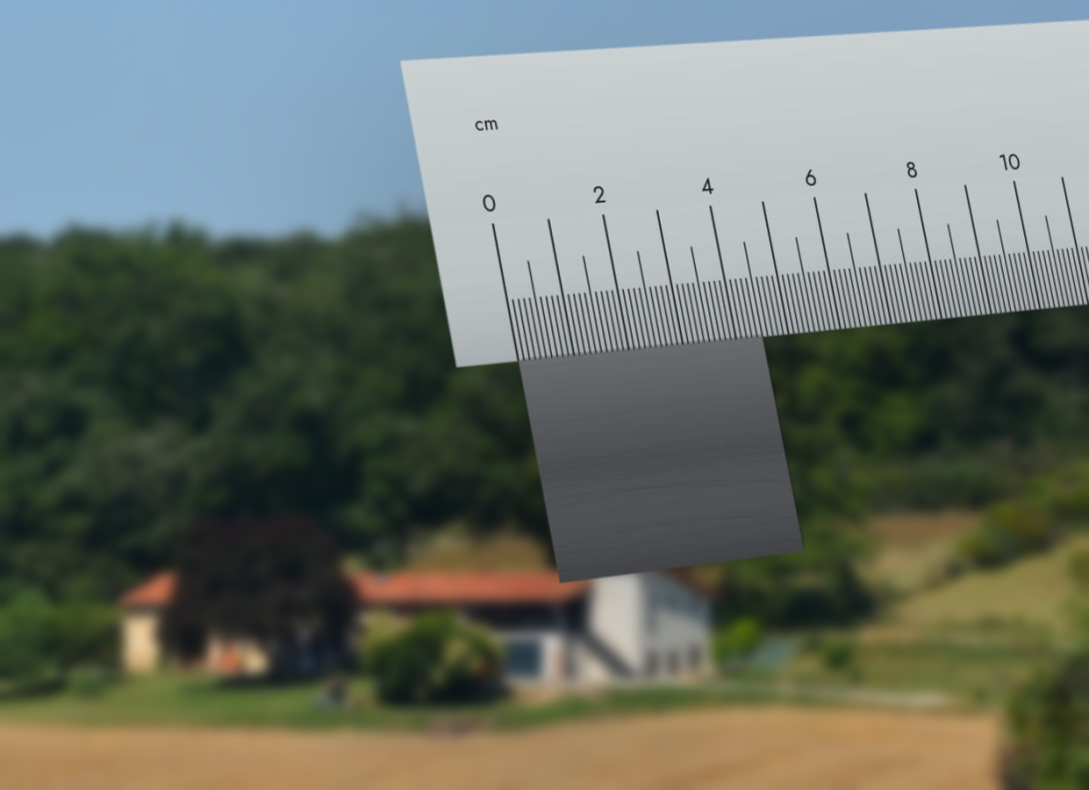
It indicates 4.5 cm
